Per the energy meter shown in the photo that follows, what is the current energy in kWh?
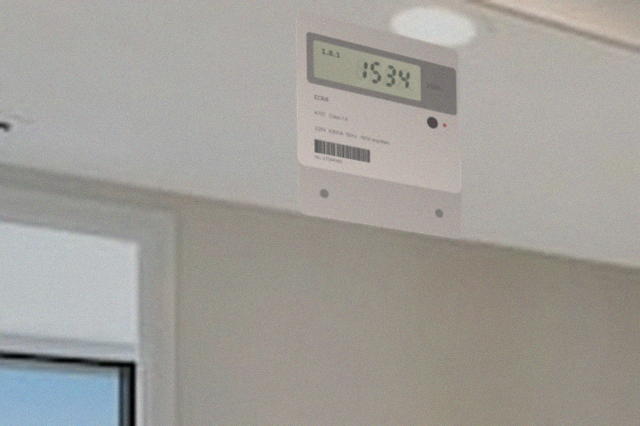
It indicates 1534 kWh
